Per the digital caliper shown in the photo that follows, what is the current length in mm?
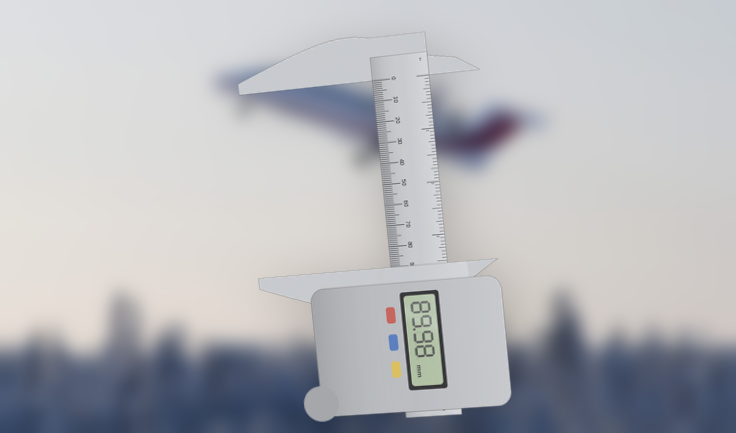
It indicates 89.98 mm
